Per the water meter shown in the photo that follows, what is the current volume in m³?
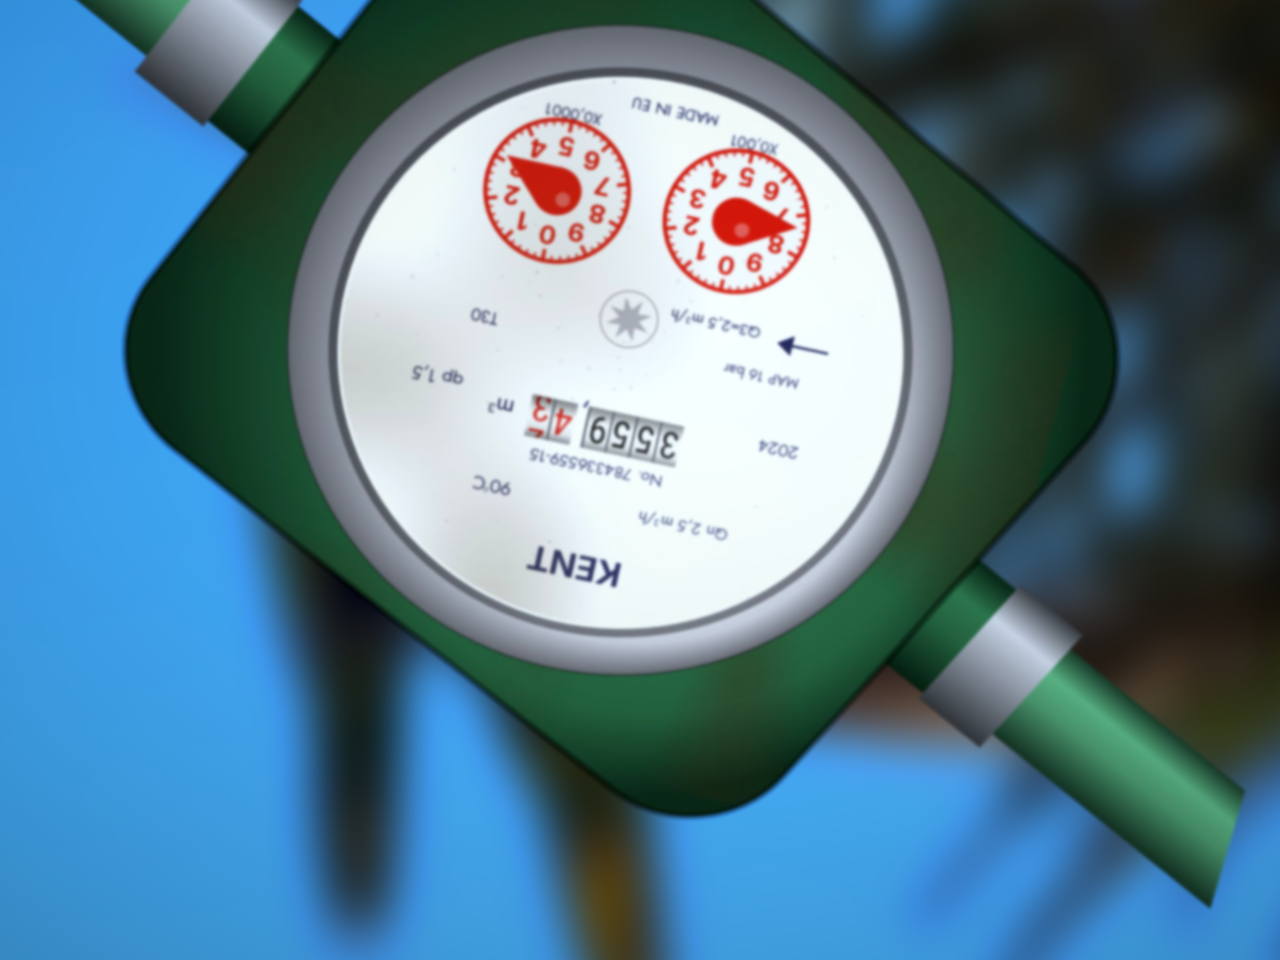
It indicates 3559.4273 m³
